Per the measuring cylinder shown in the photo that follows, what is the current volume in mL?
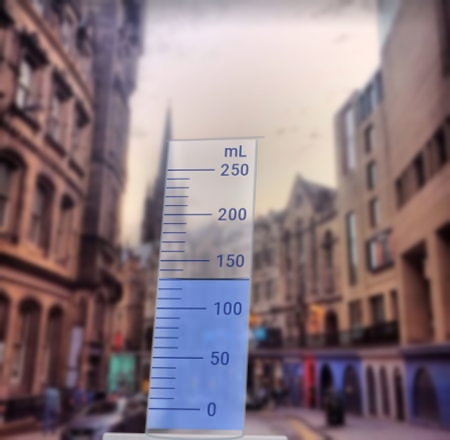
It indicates 130 mL
